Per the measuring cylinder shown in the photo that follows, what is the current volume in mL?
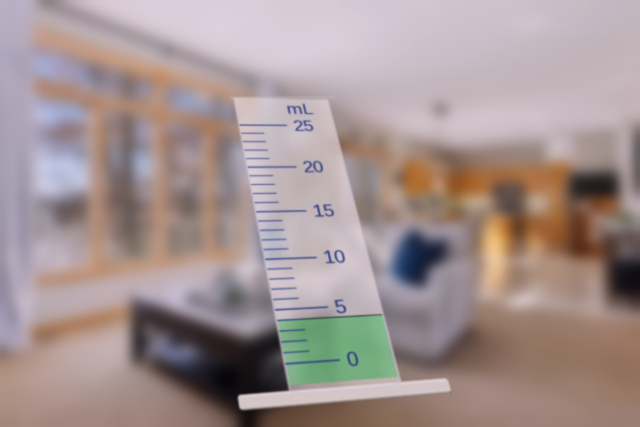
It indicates 4 mL
